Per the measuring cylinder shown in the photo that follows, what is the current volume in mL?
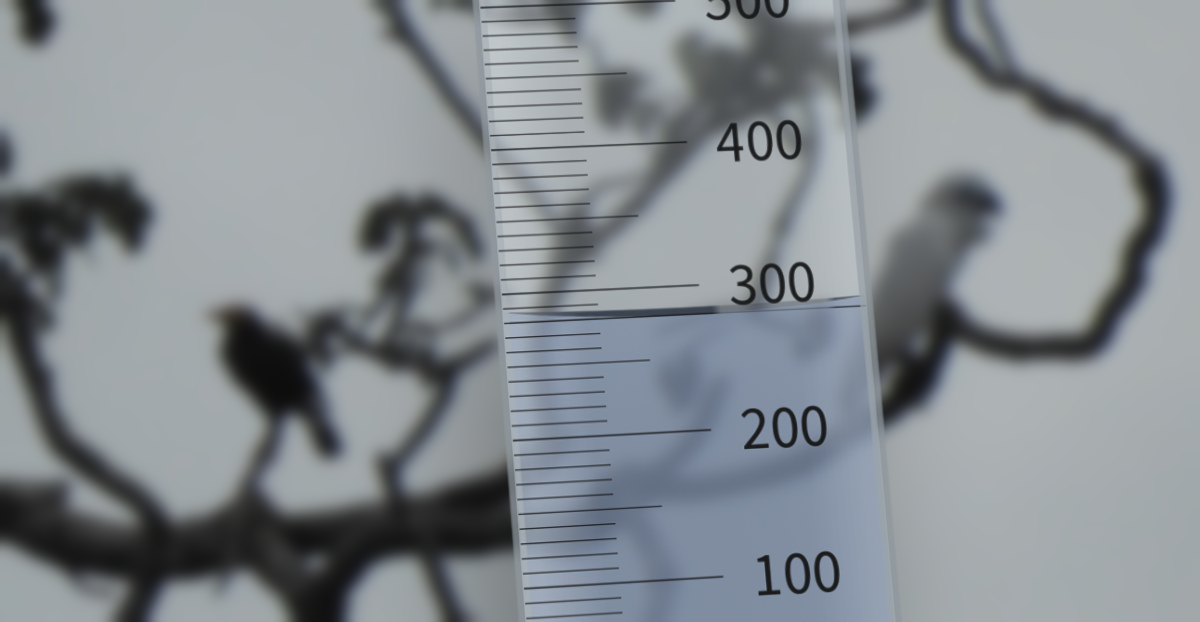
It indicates 280 mL
